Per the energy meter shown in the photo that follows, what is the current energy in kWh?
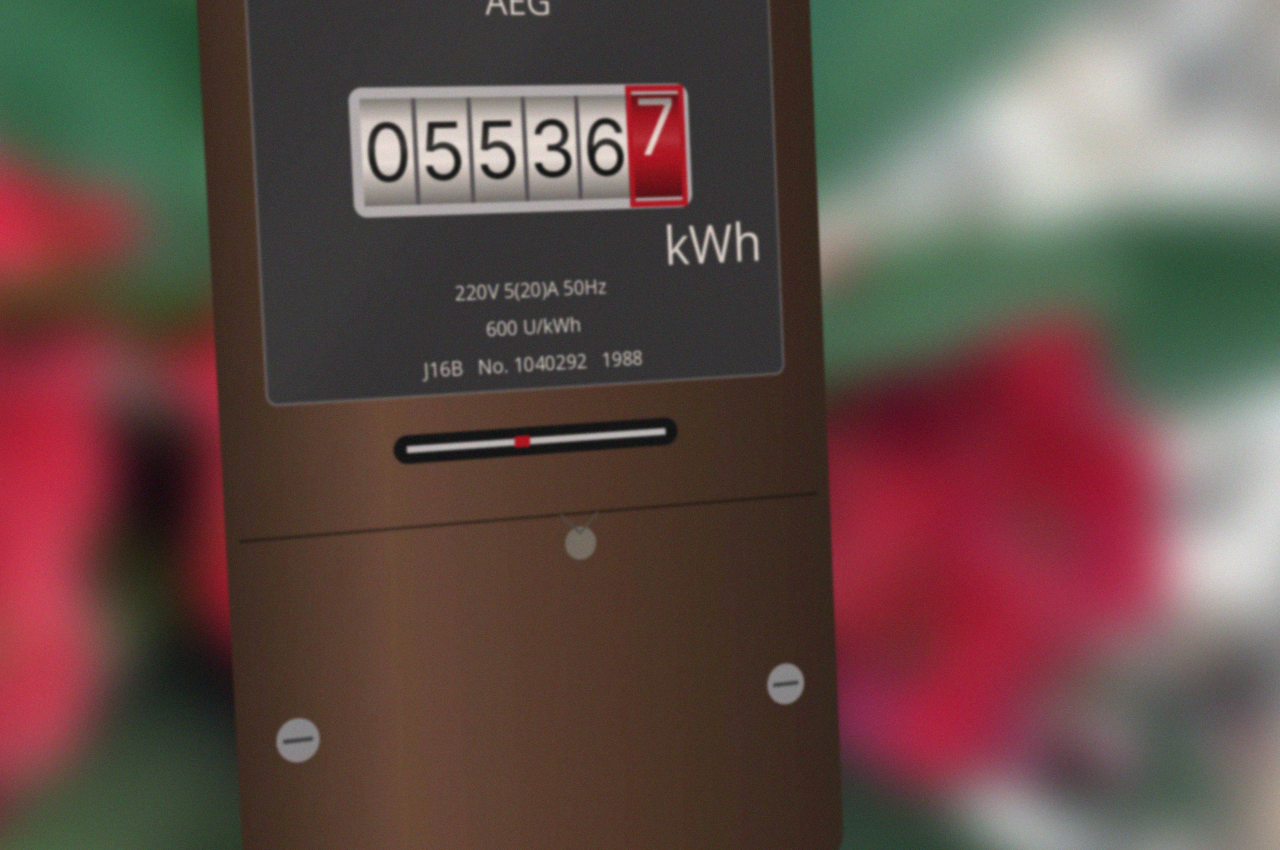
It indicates 5536.7 kWh
